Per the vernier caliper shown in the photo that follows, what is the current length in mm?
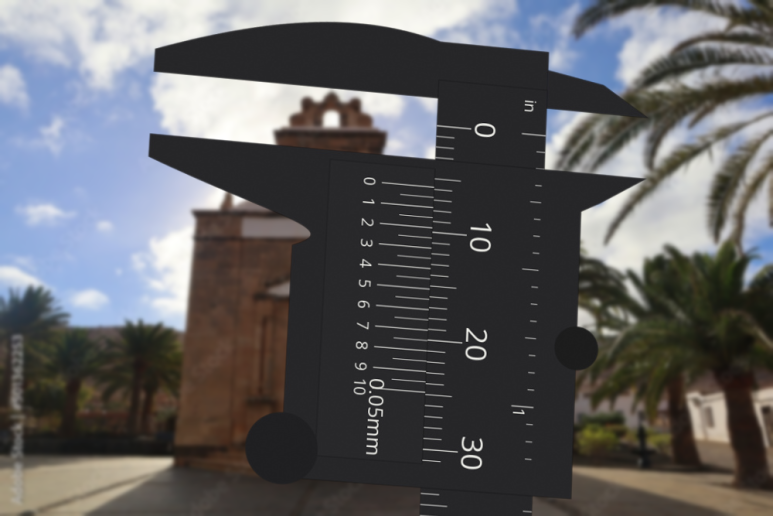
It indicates 5.8 mm
